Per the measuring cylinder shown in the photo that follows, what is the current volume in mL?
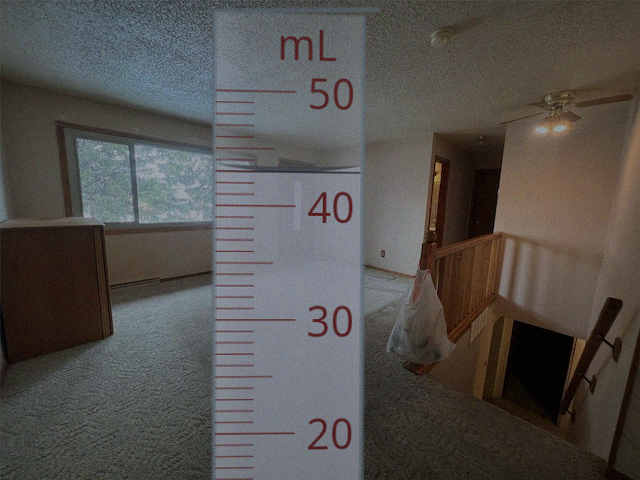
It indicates 43 mL
